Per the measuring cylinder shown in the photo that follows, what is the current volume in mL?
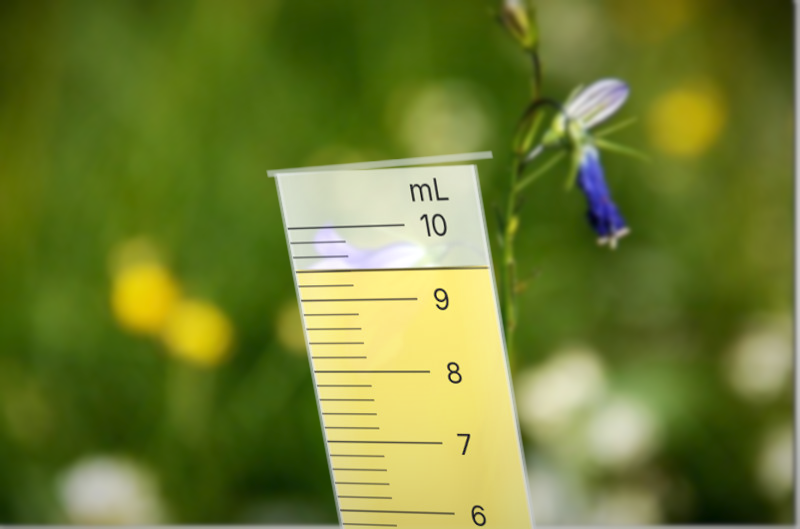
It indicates 9.4 mL
